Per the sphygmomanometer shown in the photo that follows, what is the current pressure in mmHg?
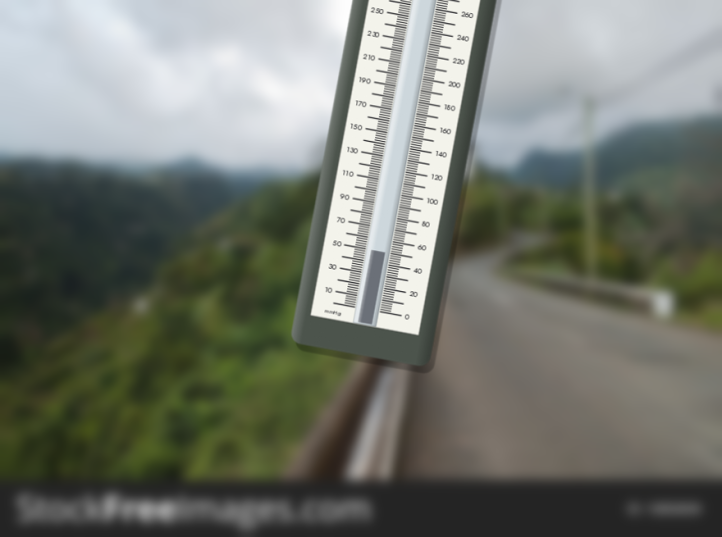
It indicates 50 mmHg
